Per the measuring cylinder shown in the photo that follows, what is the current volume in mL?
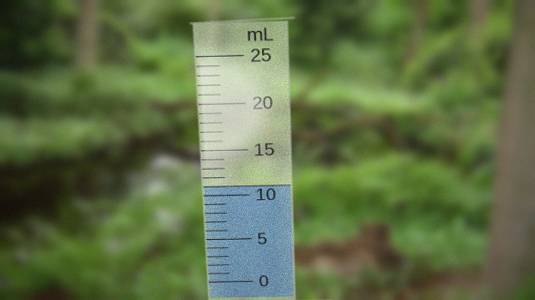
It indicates 11 mL
